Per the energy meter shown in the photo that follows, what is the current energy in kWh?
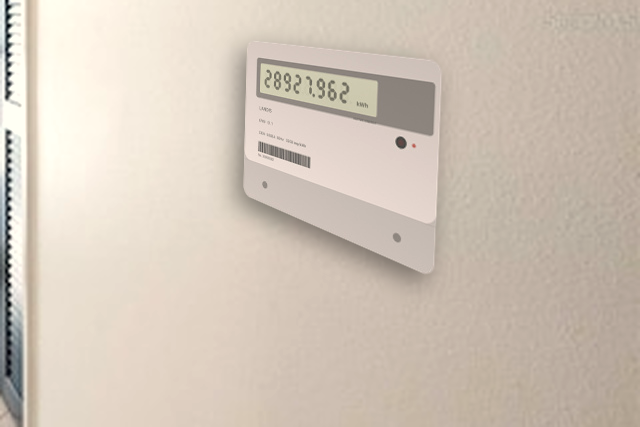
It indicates 28927.962 kWh
